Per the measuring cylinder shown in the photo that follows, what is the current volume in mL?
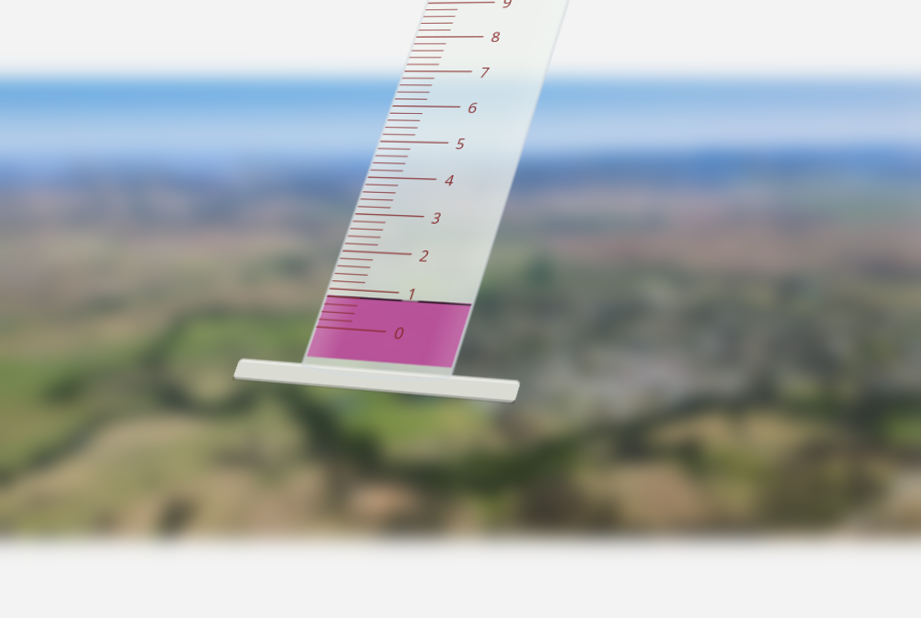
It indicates 0.8 mL
